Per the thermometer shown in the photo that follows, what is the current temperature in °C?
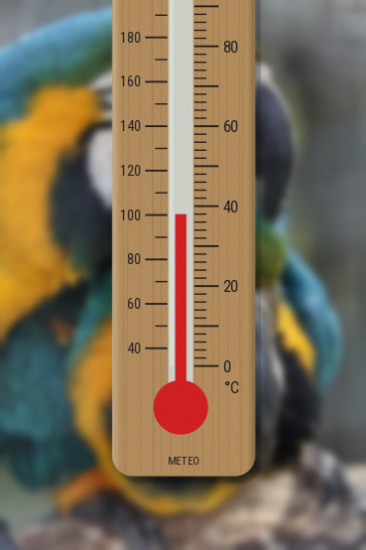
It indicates 38 °C
